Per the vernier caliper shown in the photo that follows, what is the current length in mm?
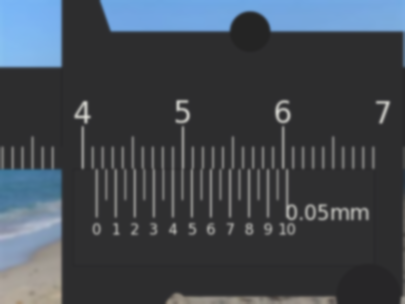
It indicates 41.4 mm
